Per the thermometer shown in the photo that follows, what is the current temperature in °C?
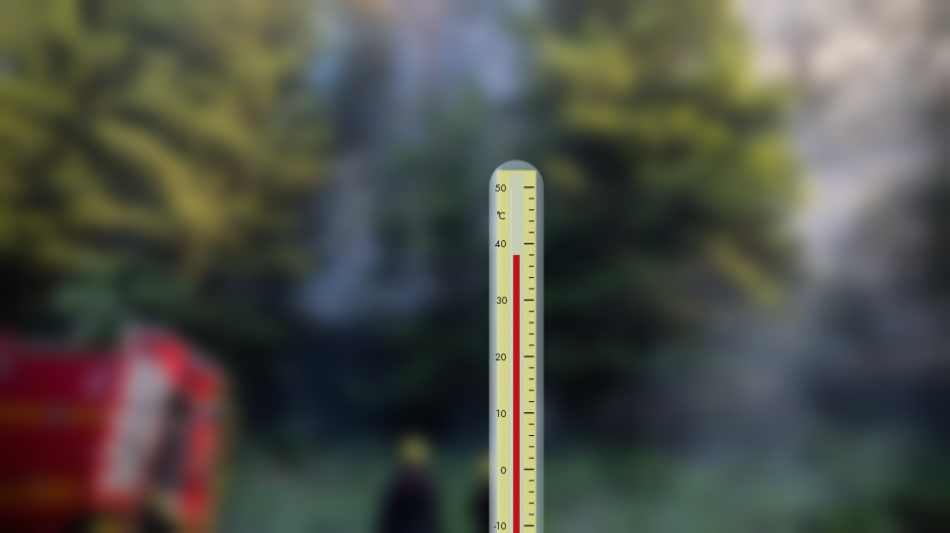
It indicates 38 °C
